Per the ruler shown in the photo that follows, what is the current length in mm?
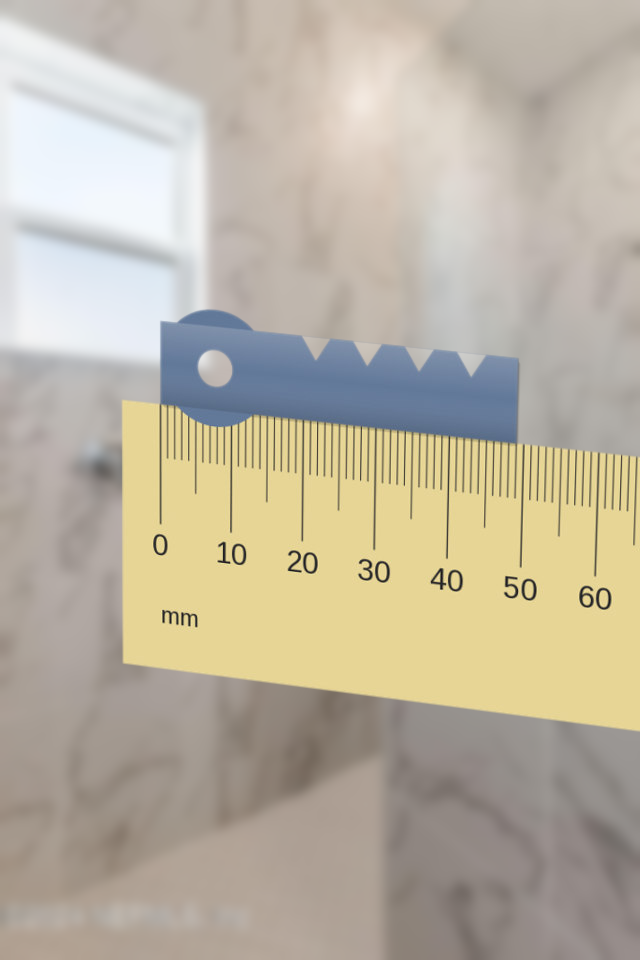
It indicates 49 mm
